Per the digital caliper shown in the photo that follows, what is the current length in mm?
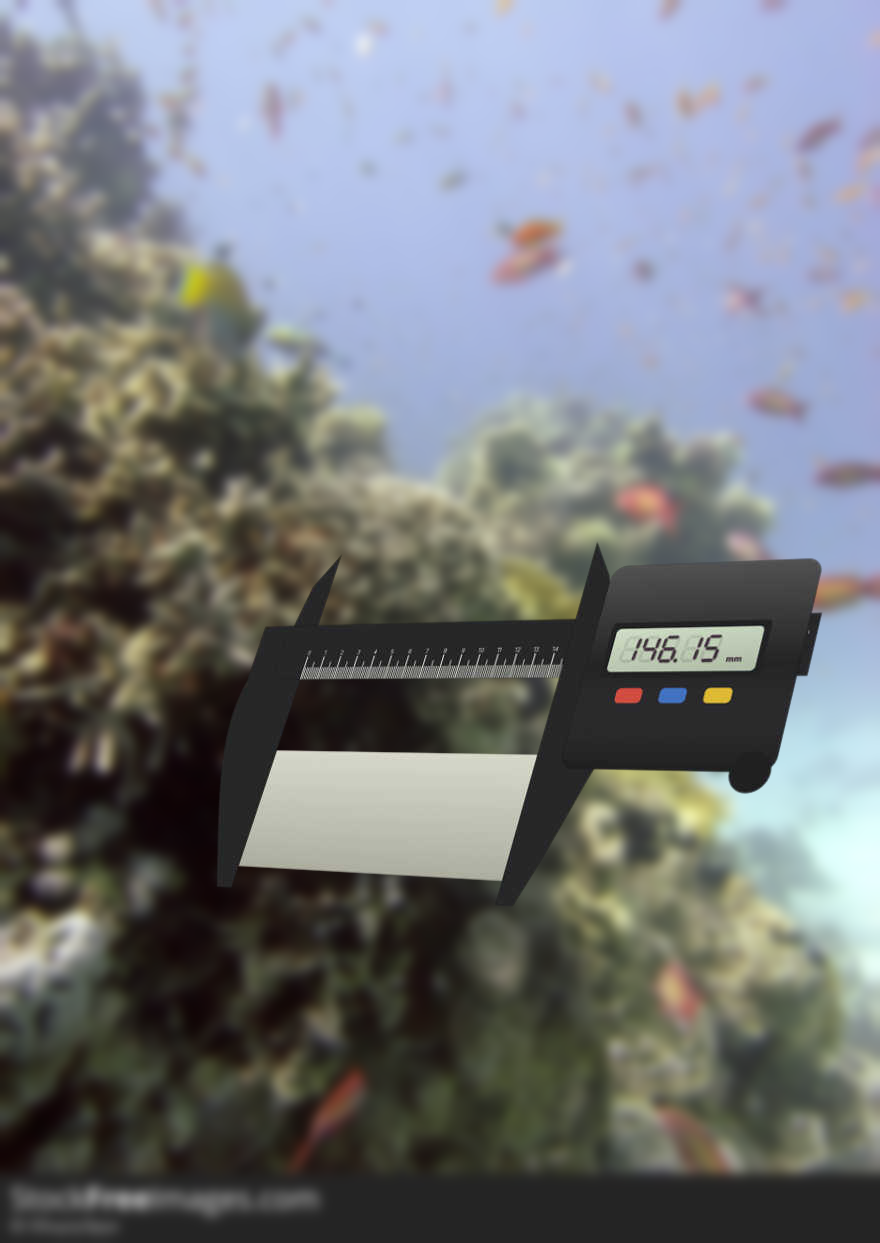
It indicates 146.15 mm
